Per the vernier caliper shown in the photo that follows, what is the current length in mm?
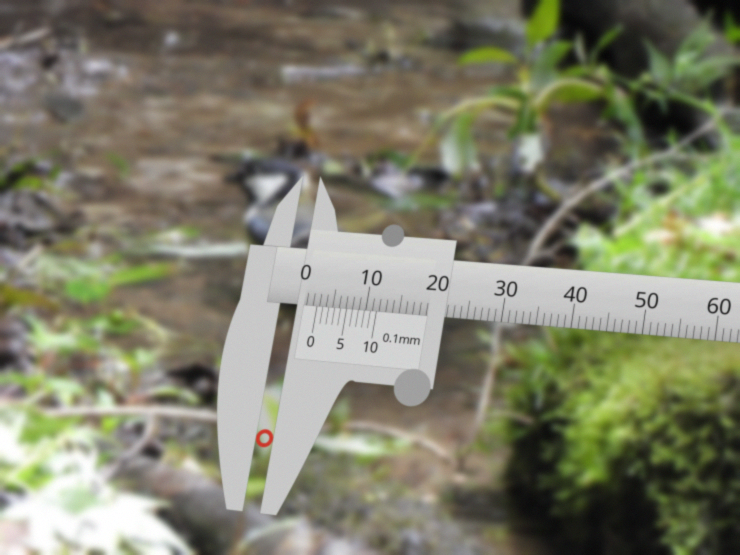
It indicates 2.6 mm
